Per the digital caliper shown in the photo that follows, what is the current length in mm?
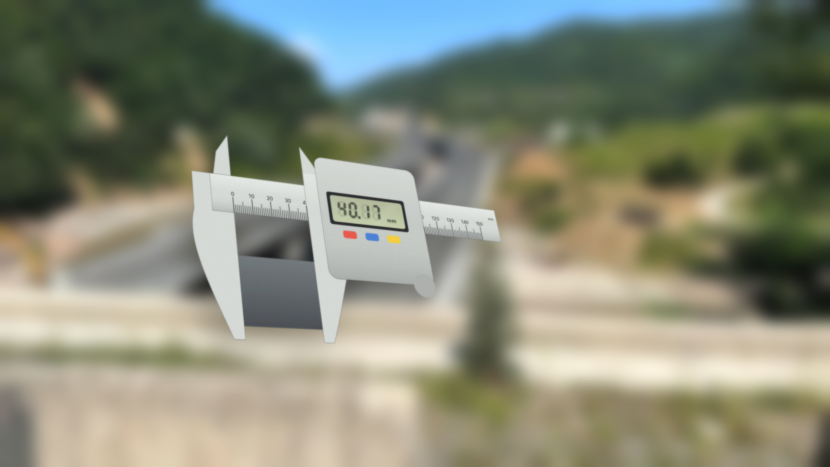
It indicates 40.17 mm
